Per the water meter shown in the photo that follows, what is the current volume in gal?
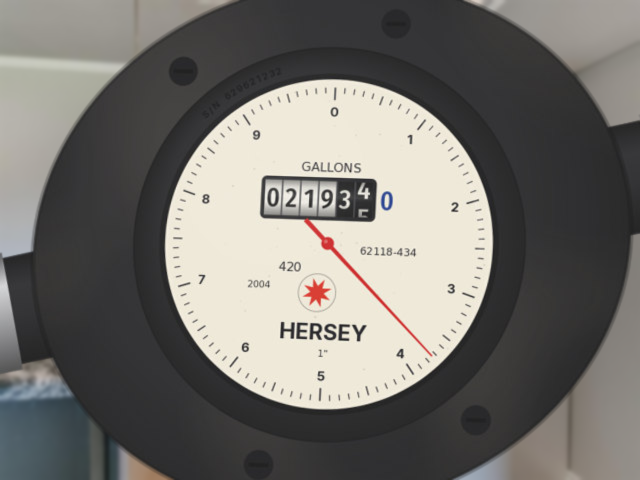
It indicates 219343.7 gal
